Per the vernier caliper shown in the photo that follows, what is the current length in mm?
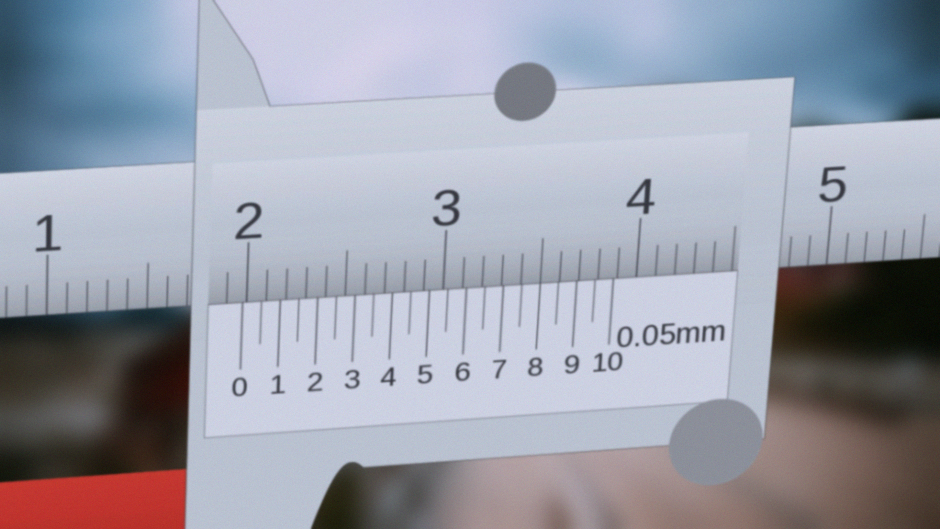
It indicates 19.8 mm
